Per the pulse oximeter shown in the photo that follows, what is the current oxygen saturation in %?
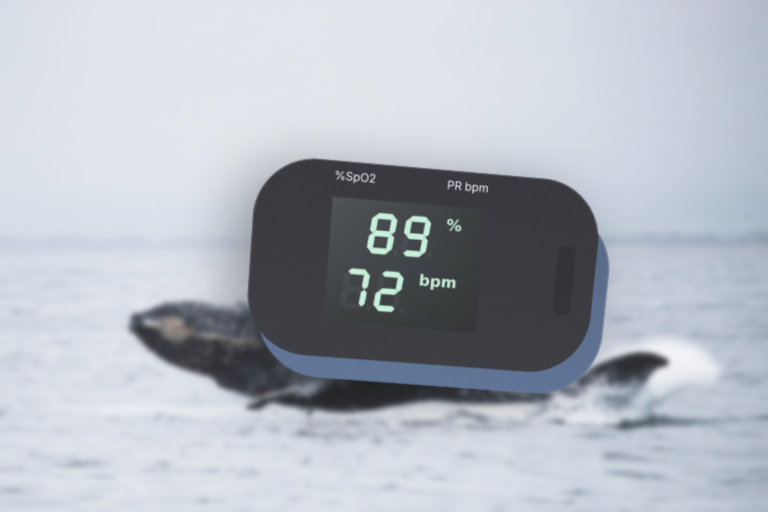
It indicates 89 %
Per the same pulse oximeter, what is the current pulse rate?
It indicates 72 bpm
